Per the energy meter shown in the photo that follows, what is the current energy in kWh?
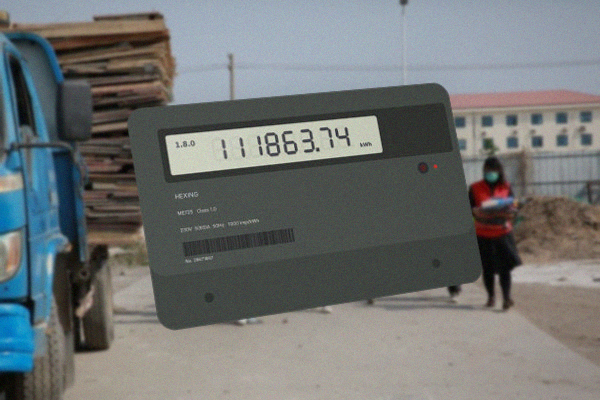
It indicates 111863.74 kWh
